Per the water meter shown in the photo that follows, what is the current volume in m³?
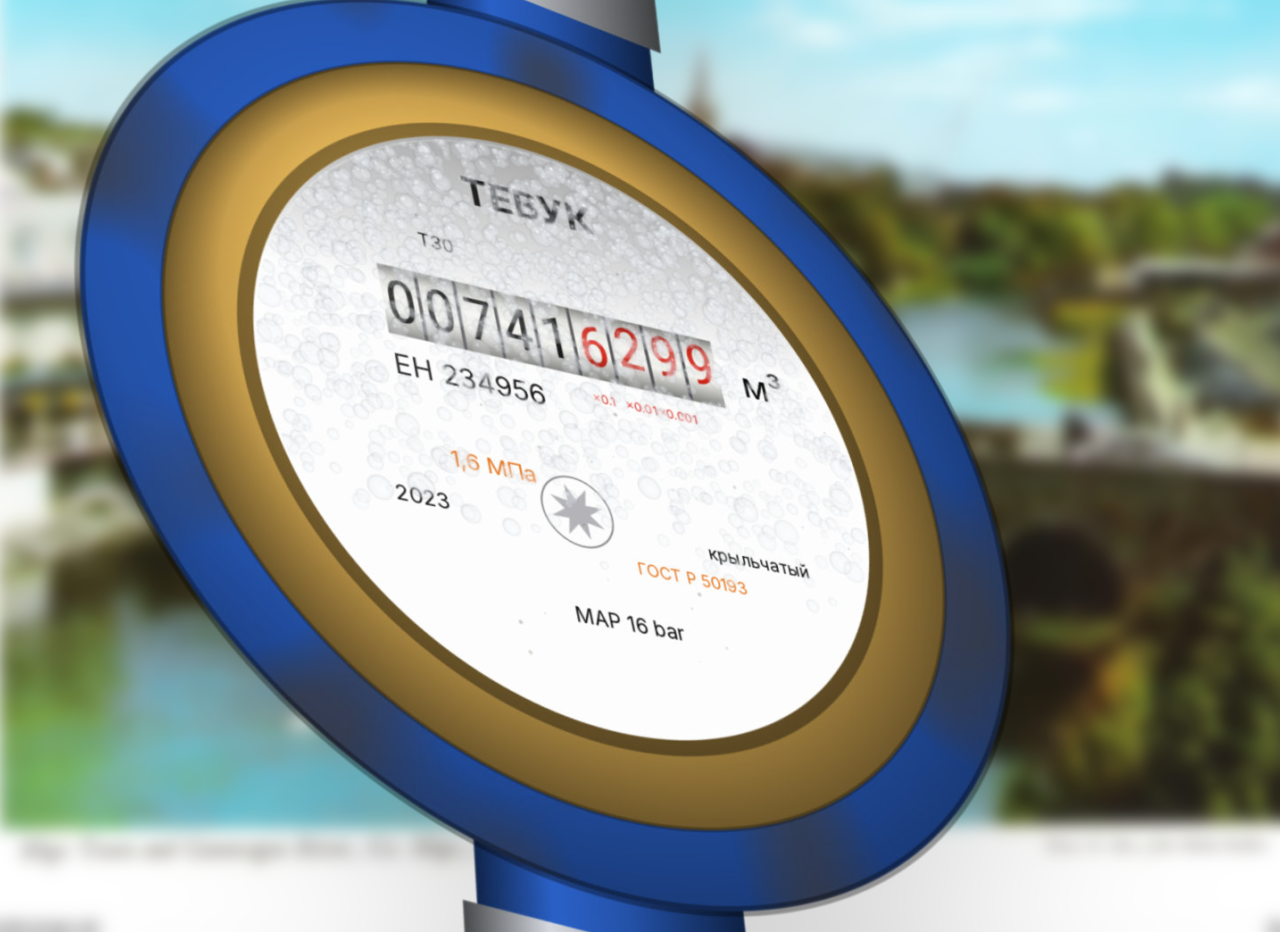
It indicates 741.6299 m³
